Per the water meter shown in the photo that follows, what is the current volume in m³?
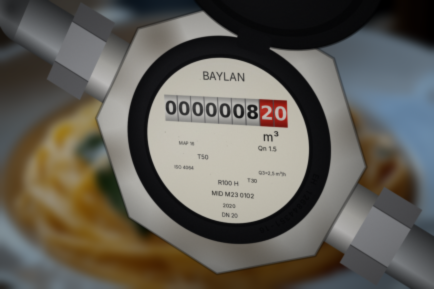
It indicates 8.20 m³
